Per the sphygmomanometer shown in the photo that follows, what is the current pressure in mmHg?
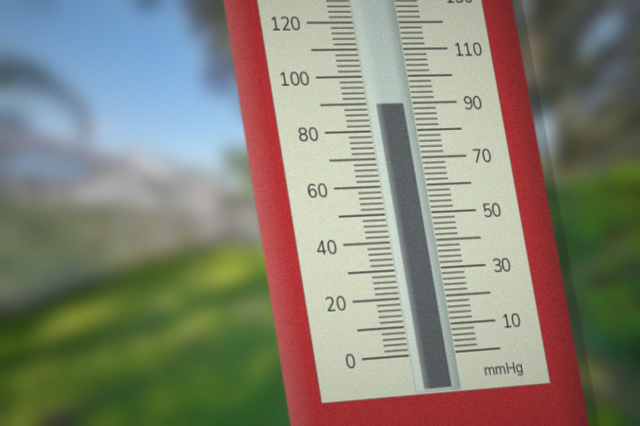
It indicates 90 mmHg
